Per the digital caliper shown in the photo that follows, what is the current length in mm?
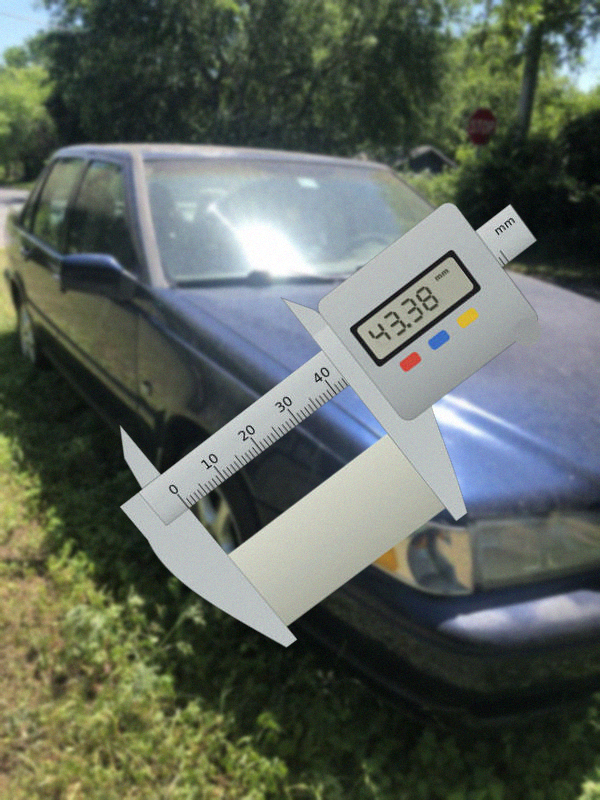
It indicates 43.38 mm
